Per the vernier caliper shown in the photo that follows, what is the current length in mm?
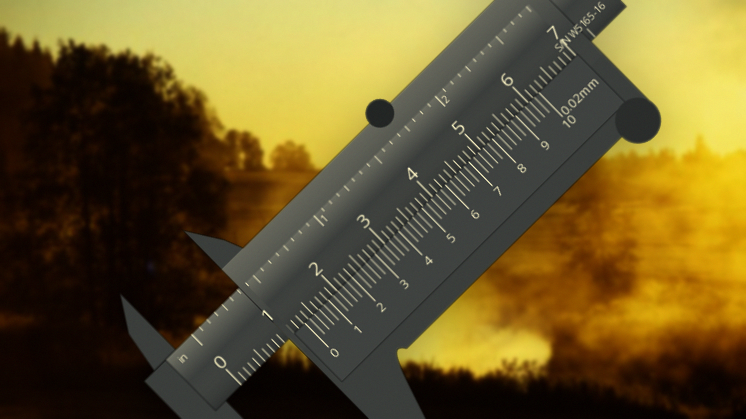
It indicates 13.2 mm
